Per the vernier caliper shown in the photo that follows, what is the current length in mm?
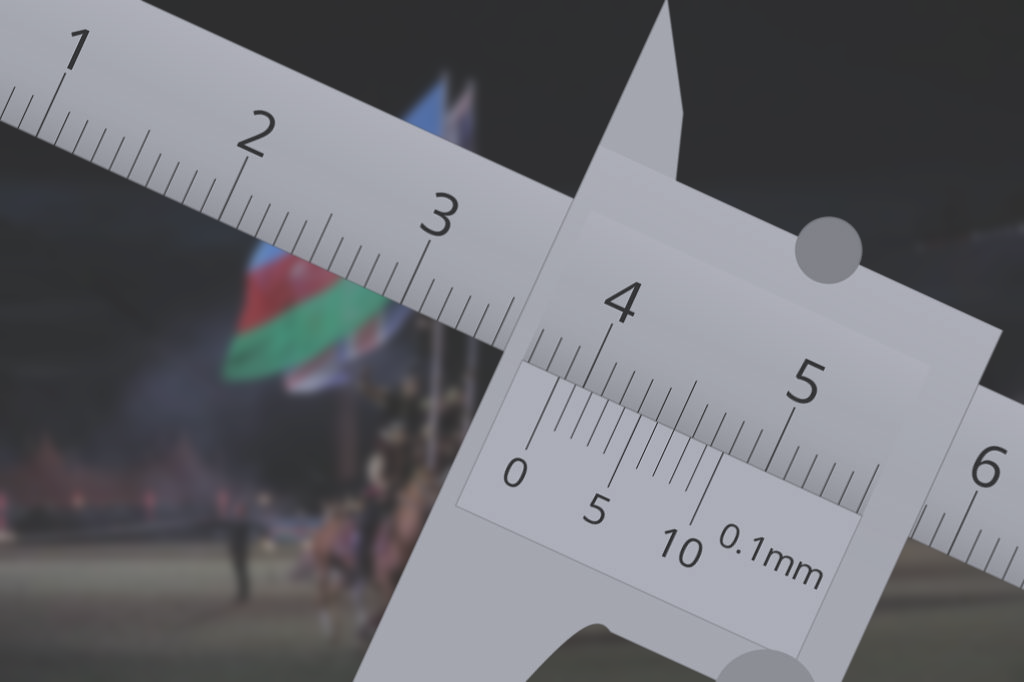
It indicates 38.7 mm
